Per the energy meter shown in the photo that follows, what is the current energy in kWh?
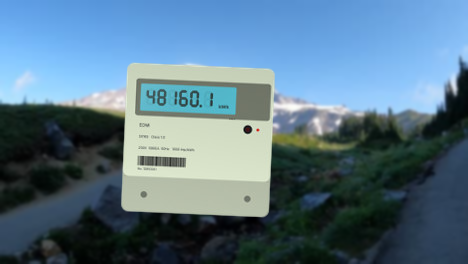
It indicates 48160.1 kWh
